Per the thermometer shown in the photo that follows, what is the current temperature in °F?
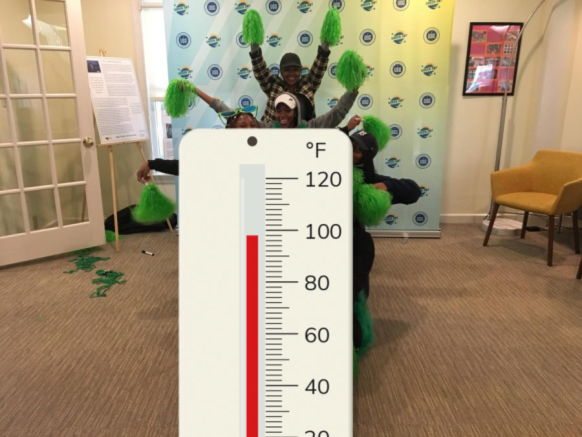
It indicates 98 °F
